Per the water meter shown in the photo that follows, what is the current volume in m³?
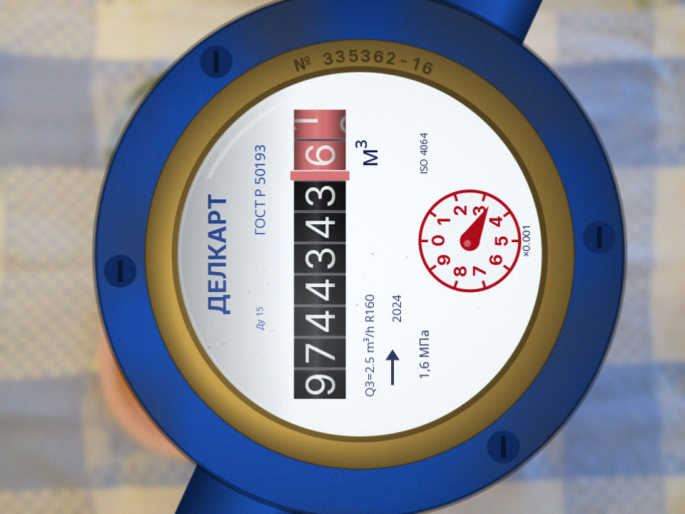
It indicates 9744343.613 m³
